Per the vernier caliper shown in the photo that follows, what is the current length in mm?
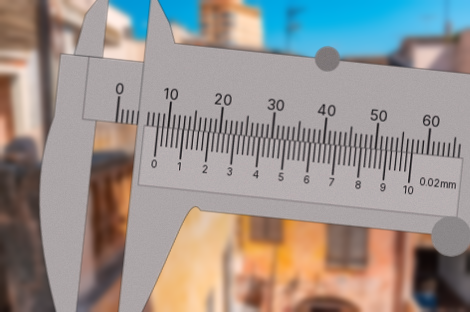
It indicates 8.0 mm
